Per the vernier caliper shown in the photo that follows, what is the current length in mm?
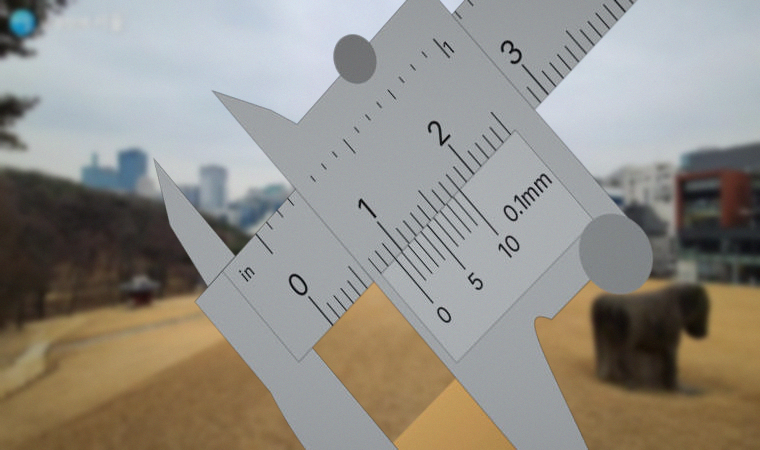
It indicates 9.0 mm
